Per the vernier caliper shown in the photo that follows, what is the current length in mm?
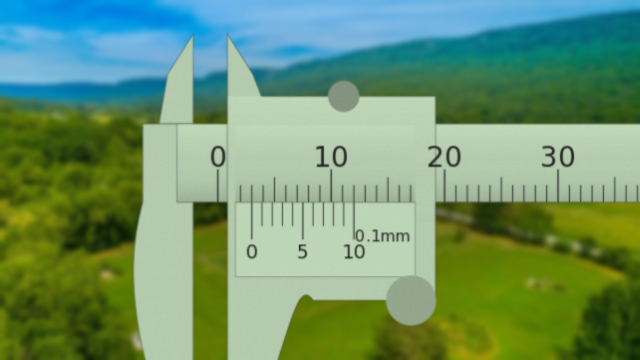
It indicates 3.0 mm
